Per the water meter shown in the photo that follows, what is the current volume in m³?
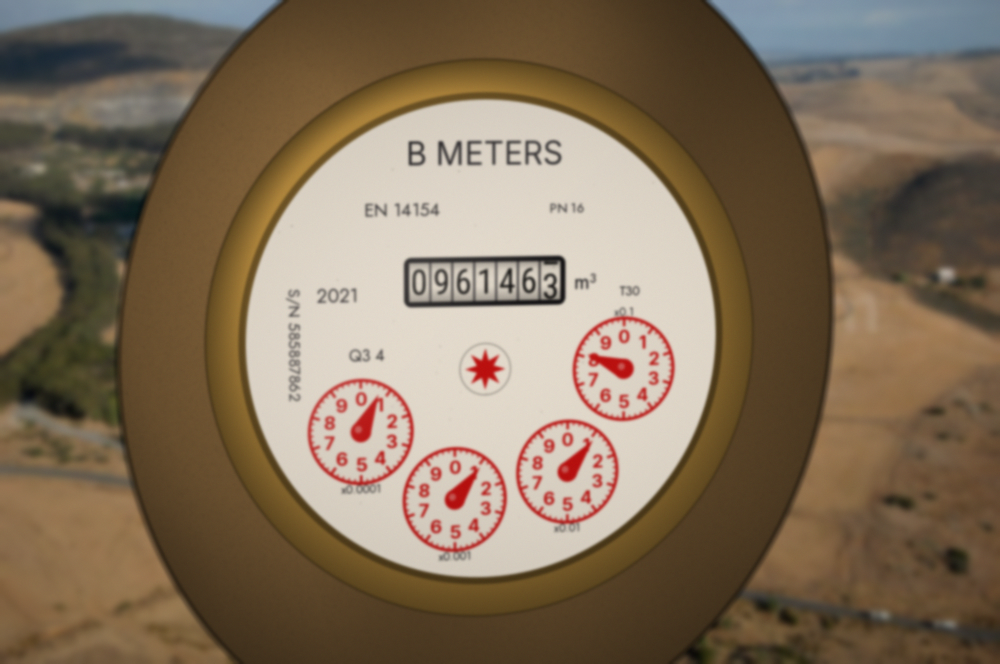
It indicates 961462.8110 m³
